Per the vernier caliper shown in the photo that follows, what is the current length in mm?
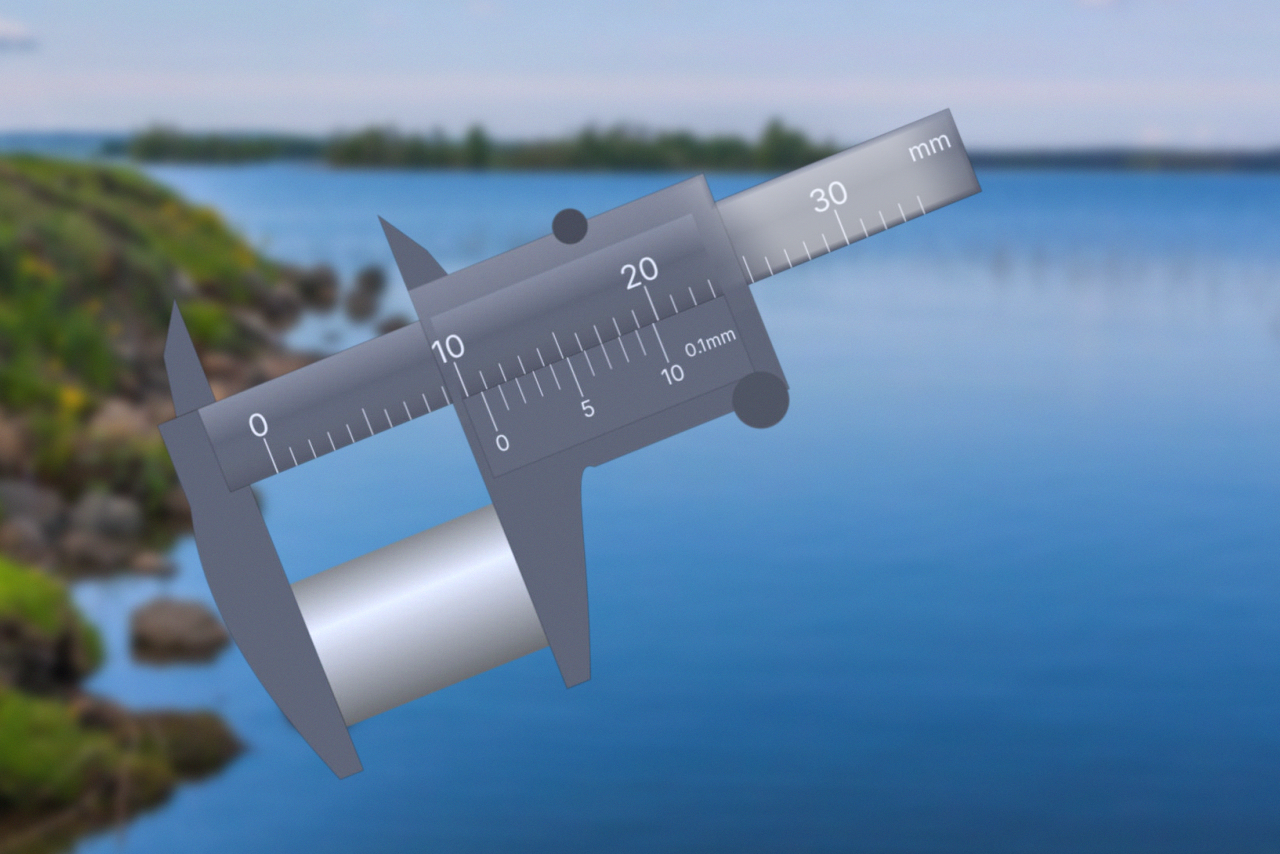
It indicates 10.7 mm
